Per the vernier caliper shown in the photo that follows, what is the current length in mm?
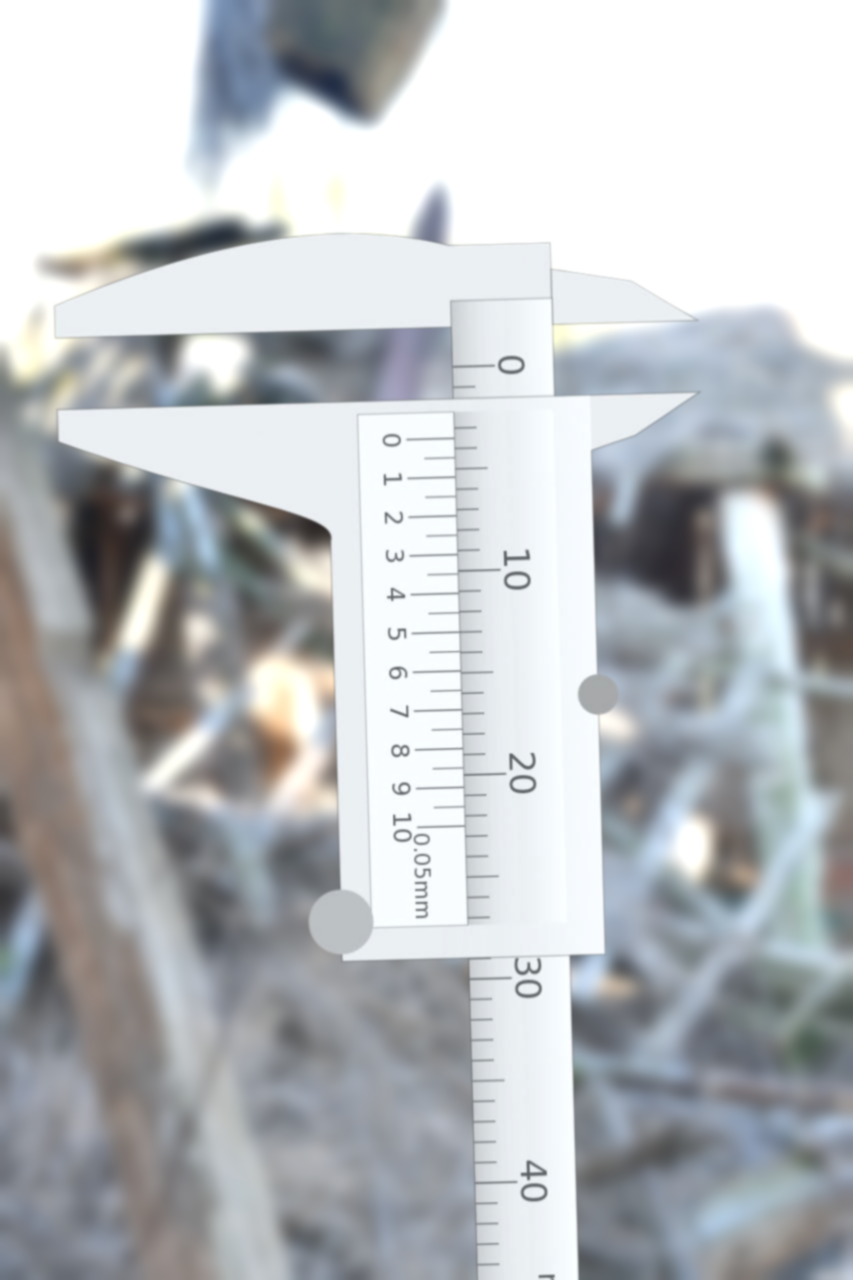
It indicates 3.5 mm
